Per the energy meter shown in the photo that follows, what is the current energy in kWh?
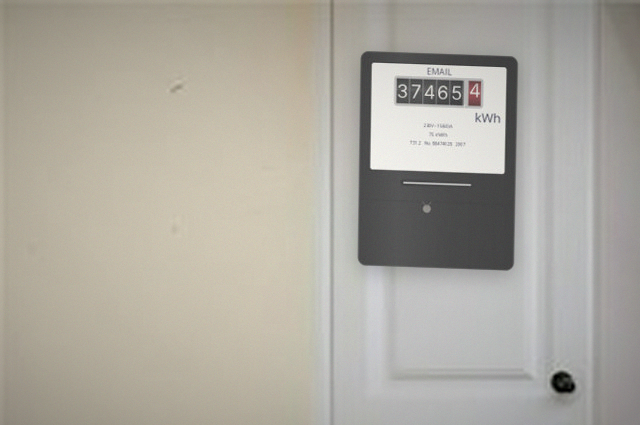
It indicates 37465.4 kWh
